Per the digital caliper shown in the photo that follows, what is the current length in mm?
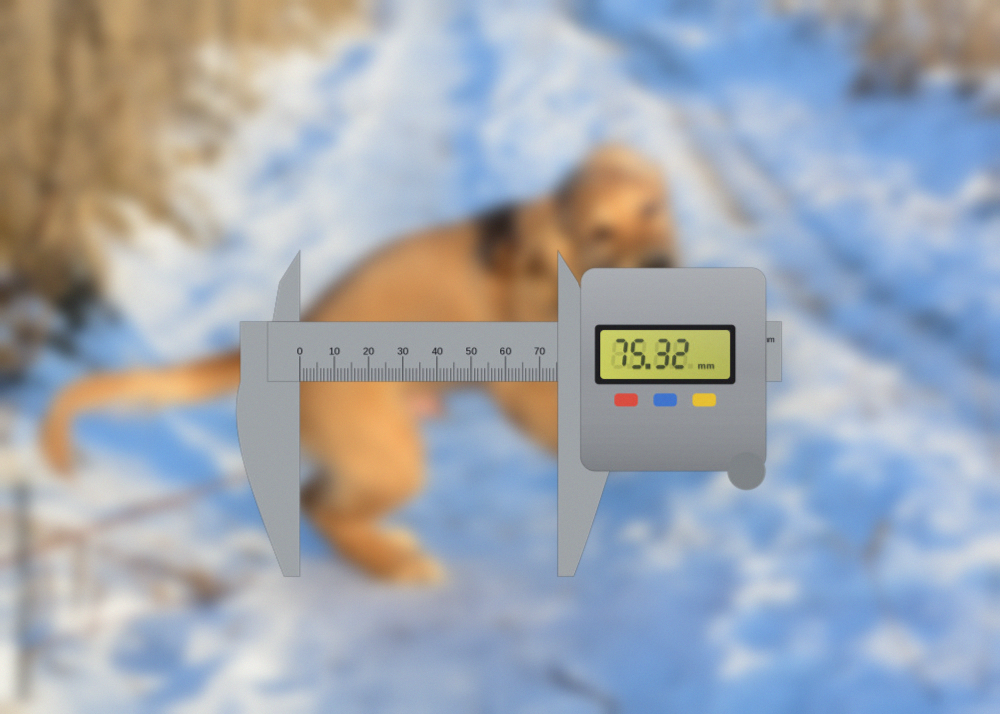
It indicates 75.32 mm
